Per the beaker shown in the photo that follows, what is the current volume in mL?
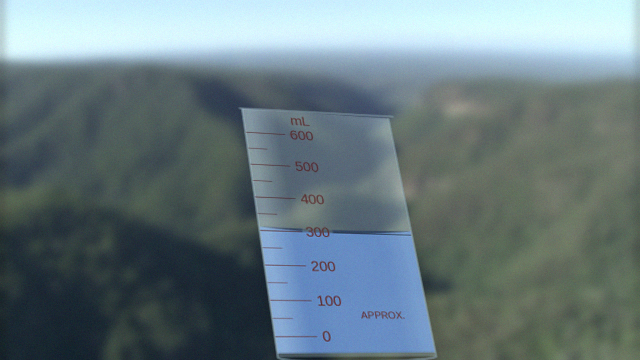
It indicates 300 mL
